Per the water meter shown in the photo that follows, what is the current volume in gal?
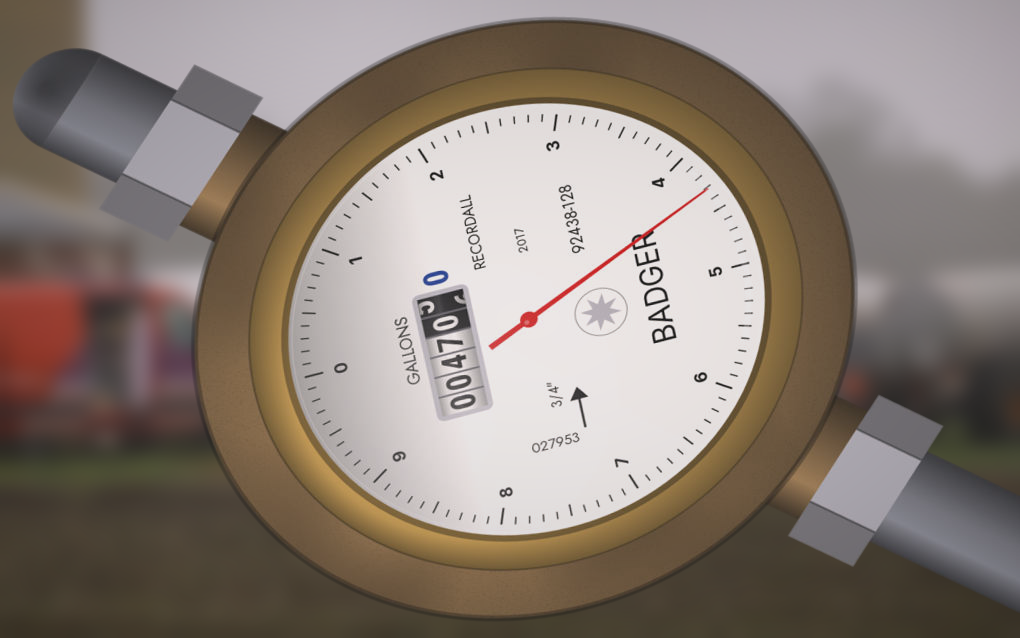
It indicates 47054.3 gal
